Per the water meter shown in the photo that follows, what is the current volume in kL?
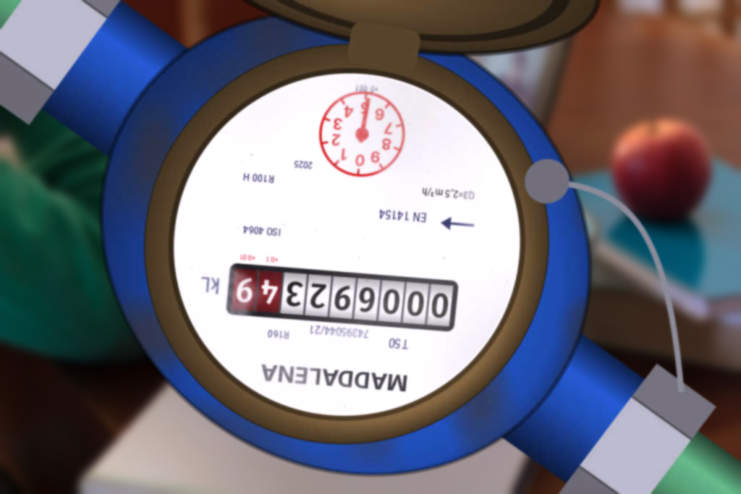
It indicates 6923.495 kL
